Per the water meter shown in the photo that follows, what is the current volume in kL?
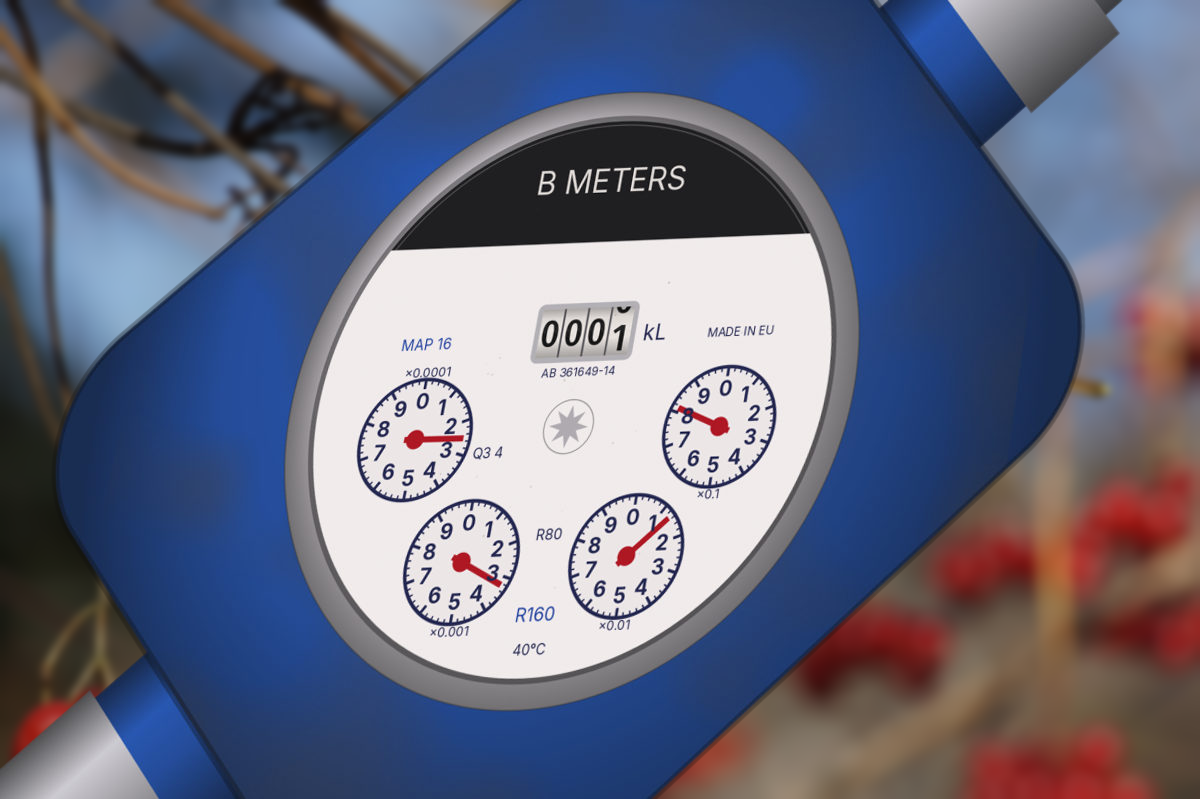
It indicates 0.8132 kL
